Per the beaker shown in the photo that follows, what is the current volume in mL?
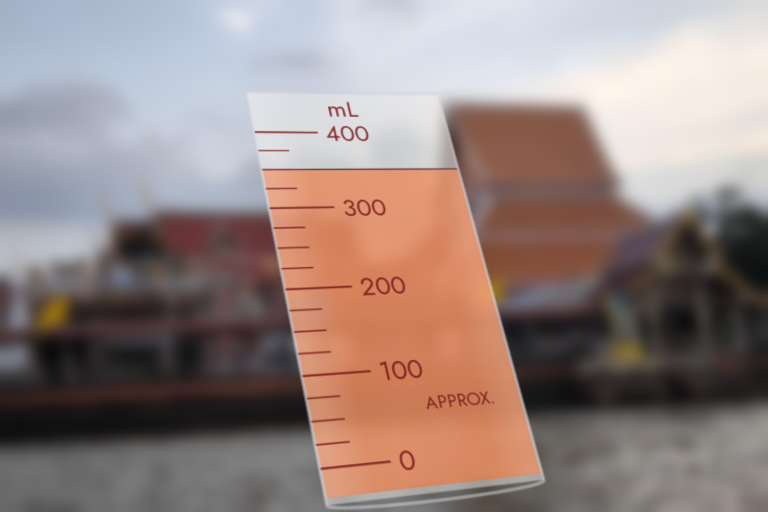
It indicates 350 mL
